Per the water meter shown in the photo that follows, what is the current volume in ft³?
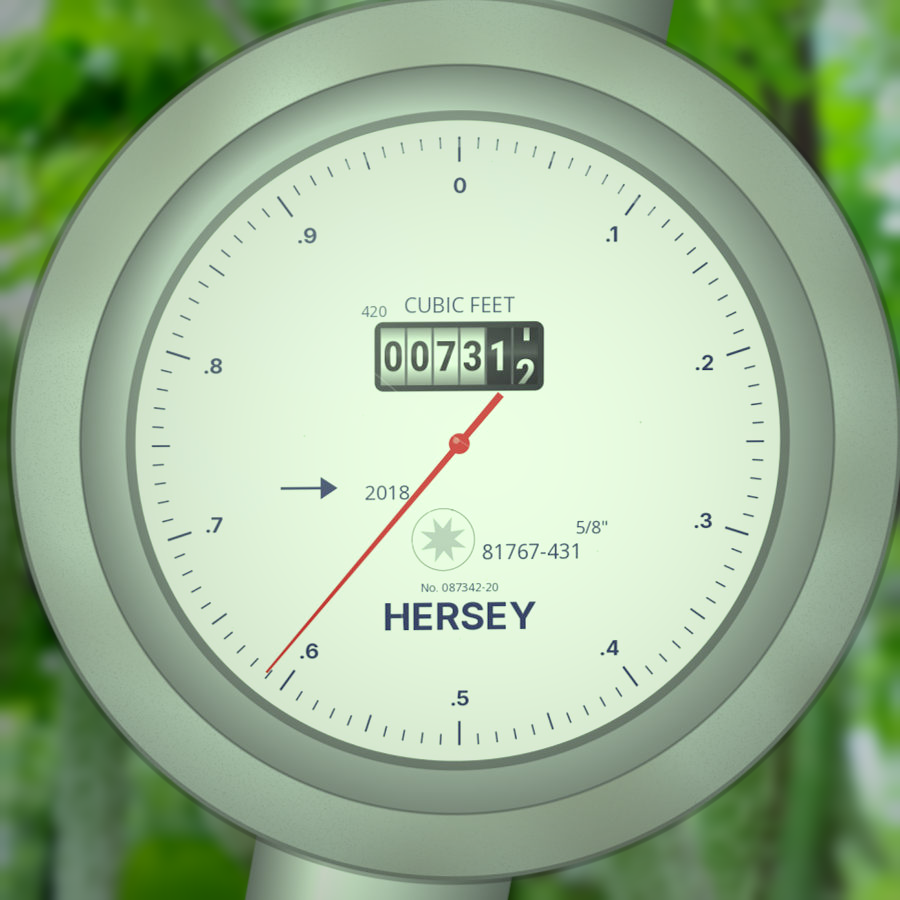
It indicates 7311.61 ft³
